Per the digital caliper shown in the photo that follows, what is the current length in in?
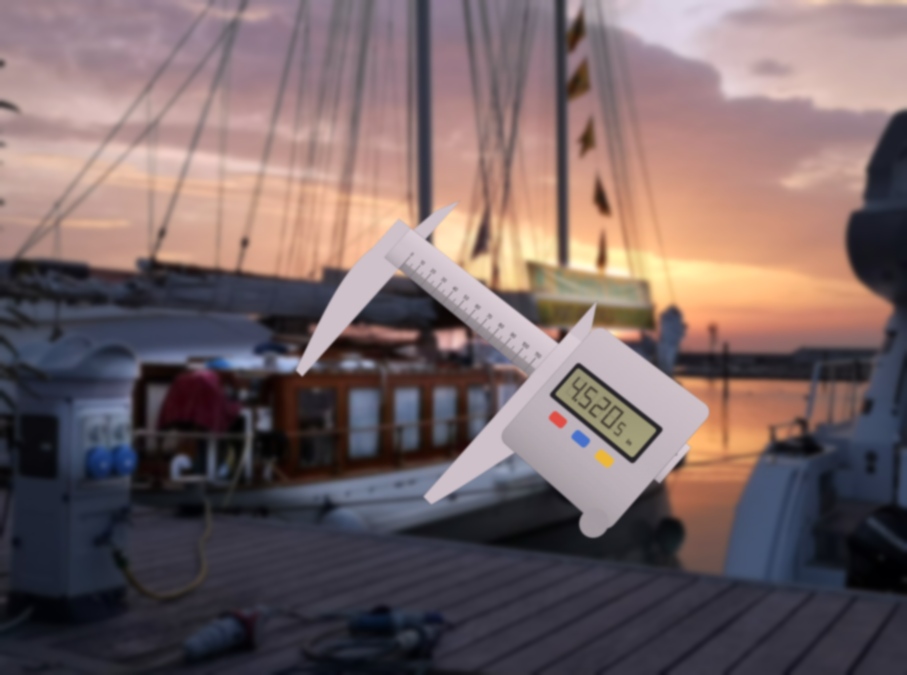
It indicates 4.5205 in
